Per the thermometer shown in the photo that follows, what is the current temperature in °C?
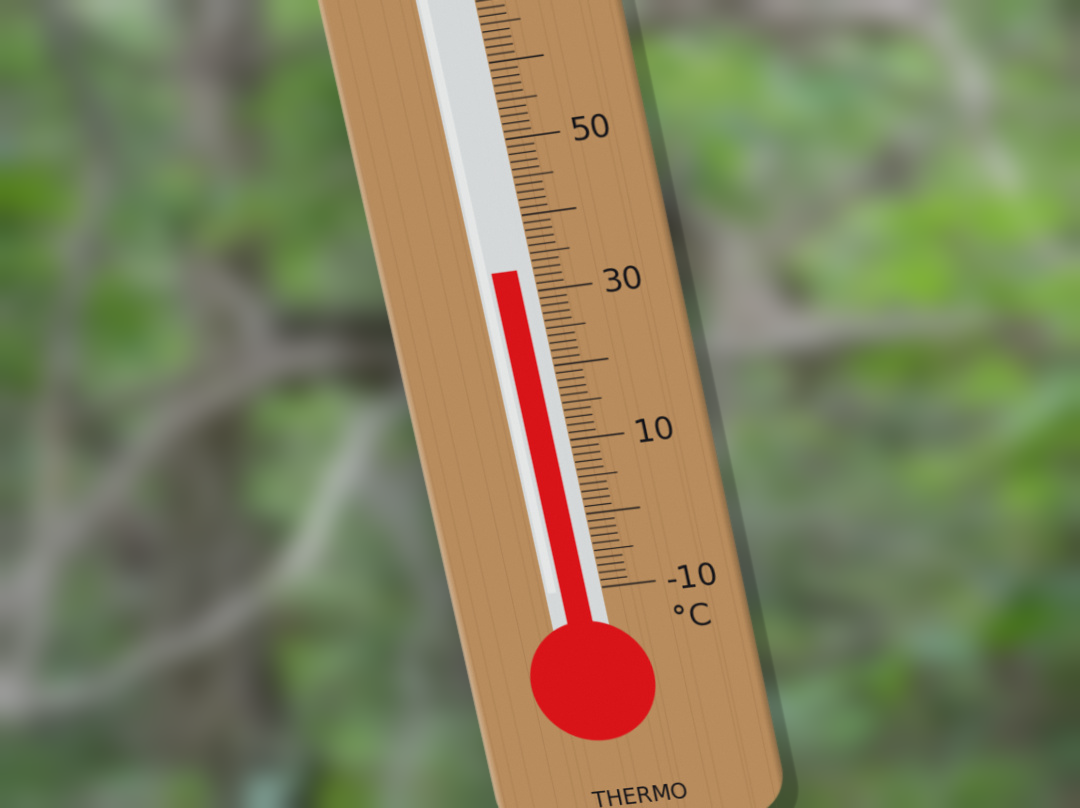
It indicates 33 °C
